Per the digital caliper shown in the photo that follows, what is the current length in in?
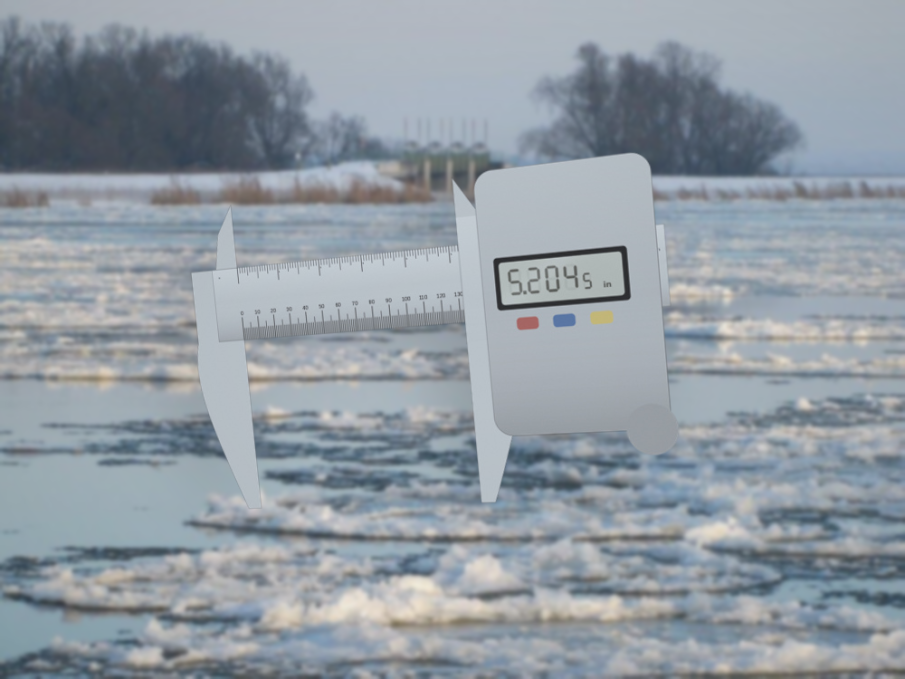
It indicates 5.2045 in
